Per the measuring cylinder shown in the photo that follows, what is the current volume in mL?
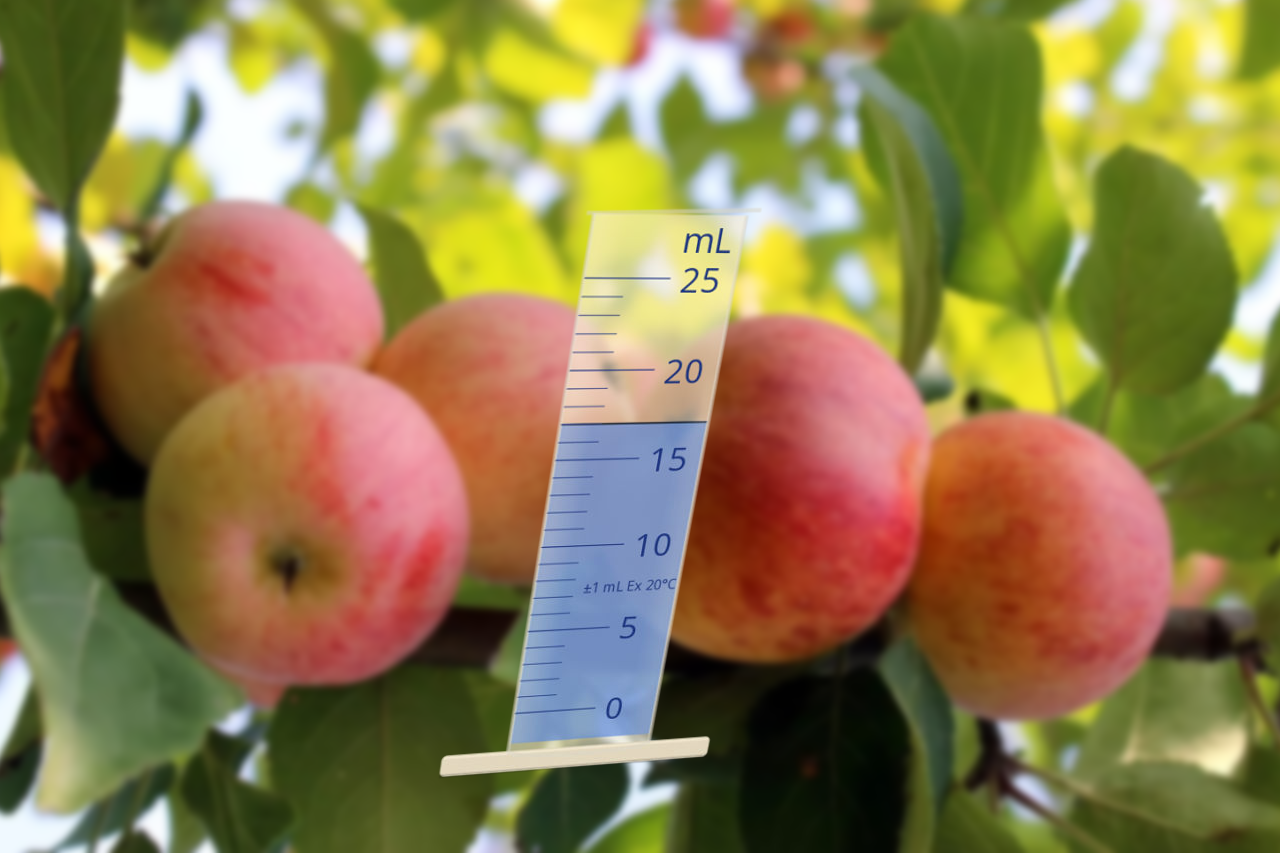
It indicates 17 mL
